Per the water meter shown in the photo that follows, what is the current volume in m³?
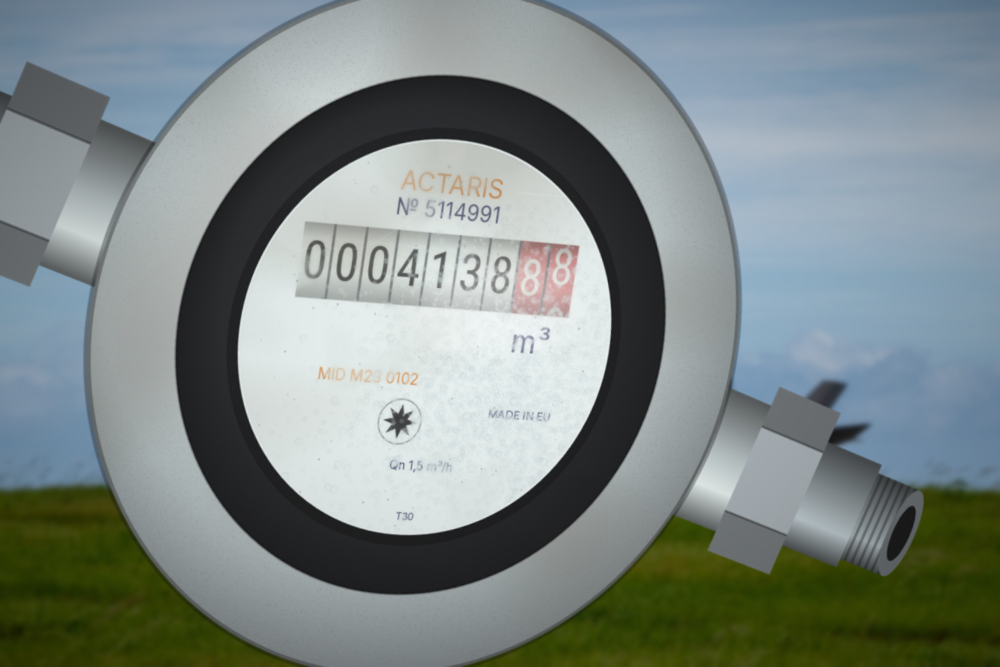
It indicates 4138.88 m³
